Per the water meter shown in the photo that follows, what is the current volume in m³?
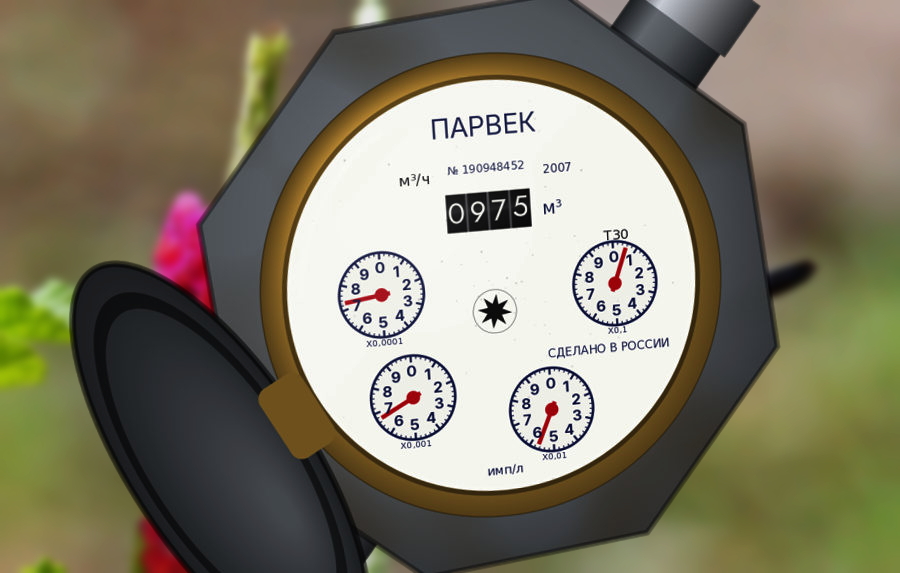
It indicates 975.0567 m³
